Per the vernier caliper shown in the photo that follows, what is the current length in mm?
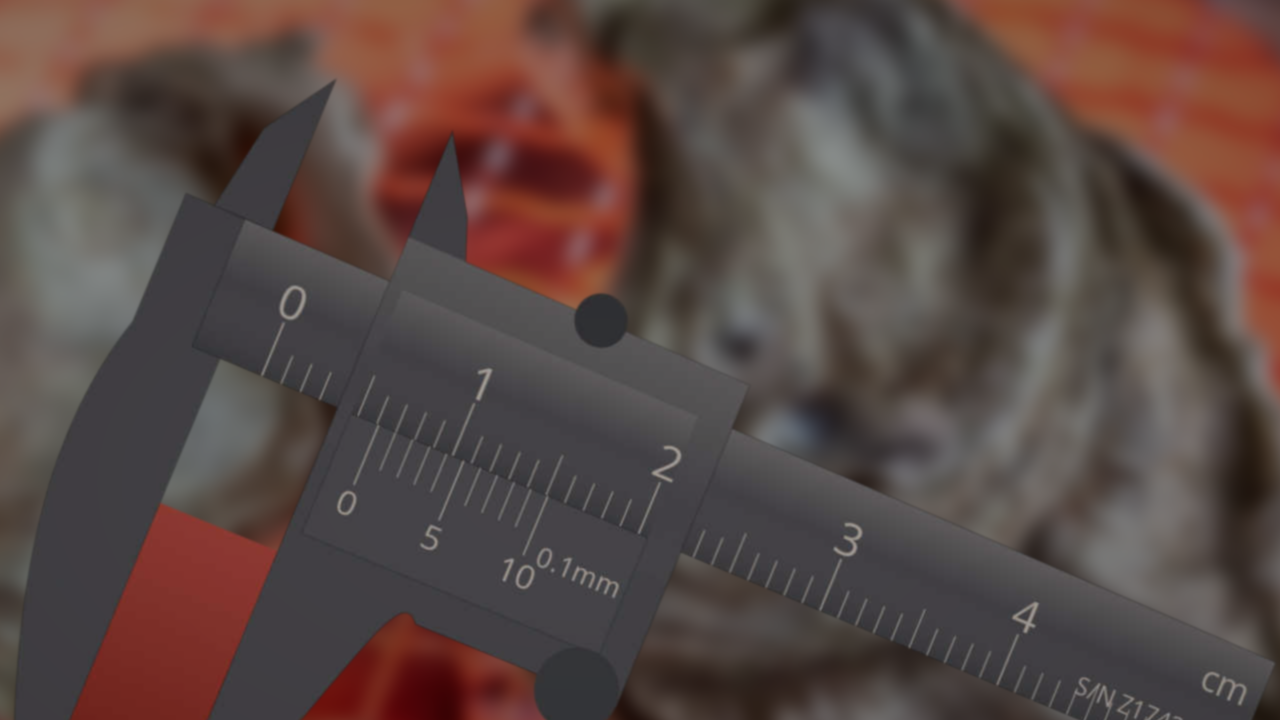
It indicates 6.1 mm
